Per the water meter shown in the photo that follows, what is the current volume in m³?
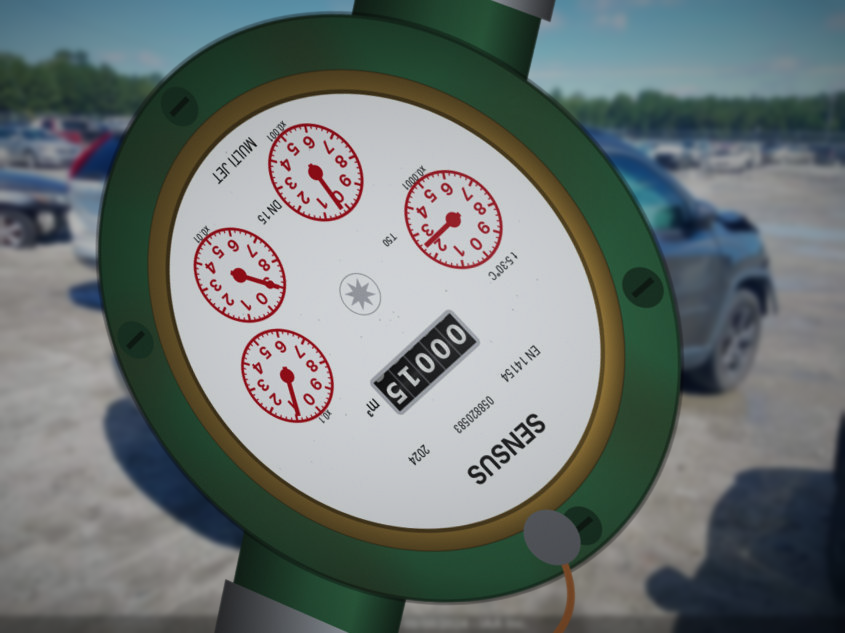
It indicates 15.0902 m³
